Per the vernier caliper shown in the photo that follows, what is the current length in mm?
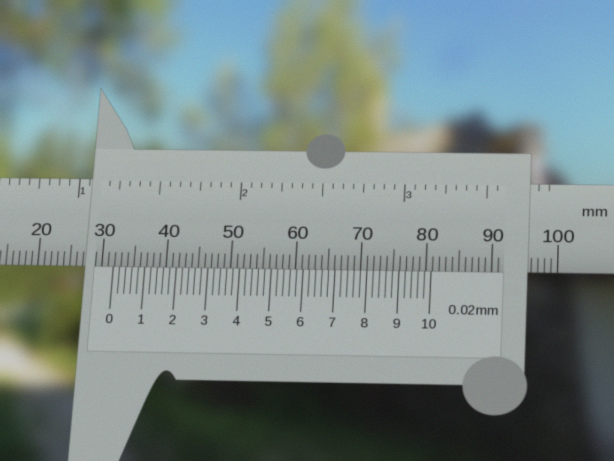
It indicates 31.8 mm
